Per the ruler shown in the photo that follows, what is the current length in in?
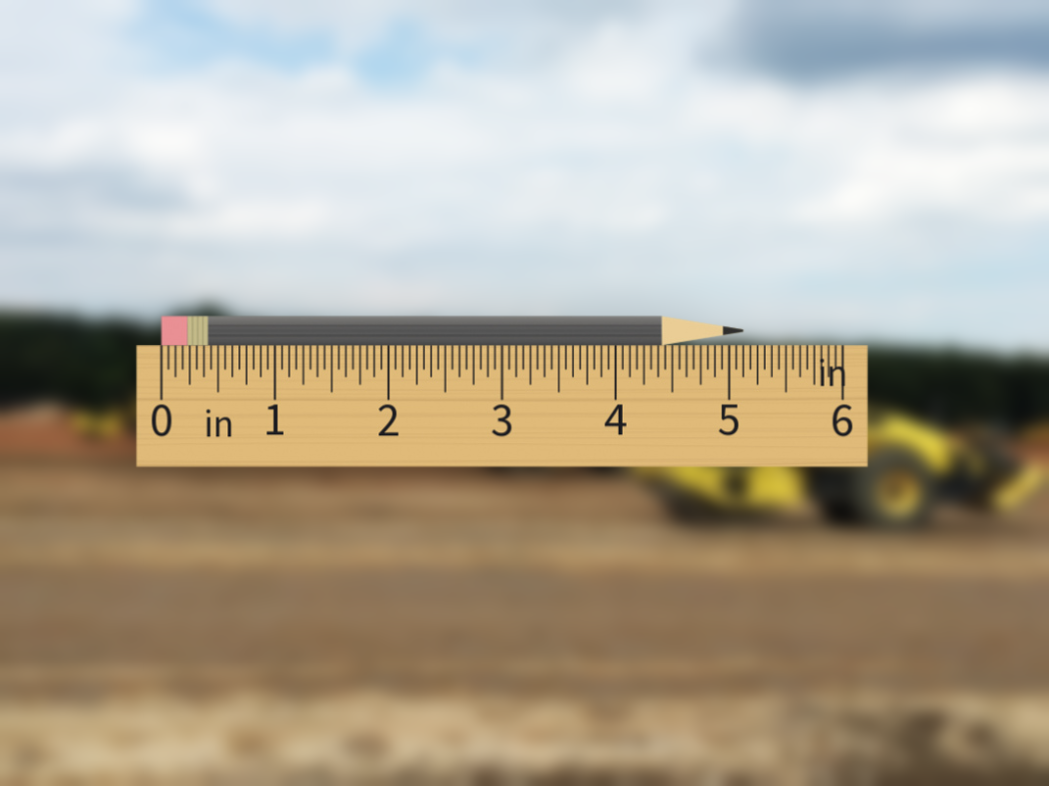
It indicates 5.125 in
